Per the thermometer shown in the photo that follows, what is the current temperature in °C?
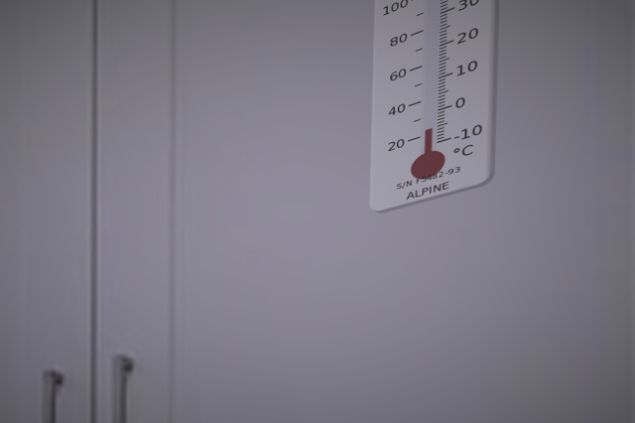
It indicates -5 °C
